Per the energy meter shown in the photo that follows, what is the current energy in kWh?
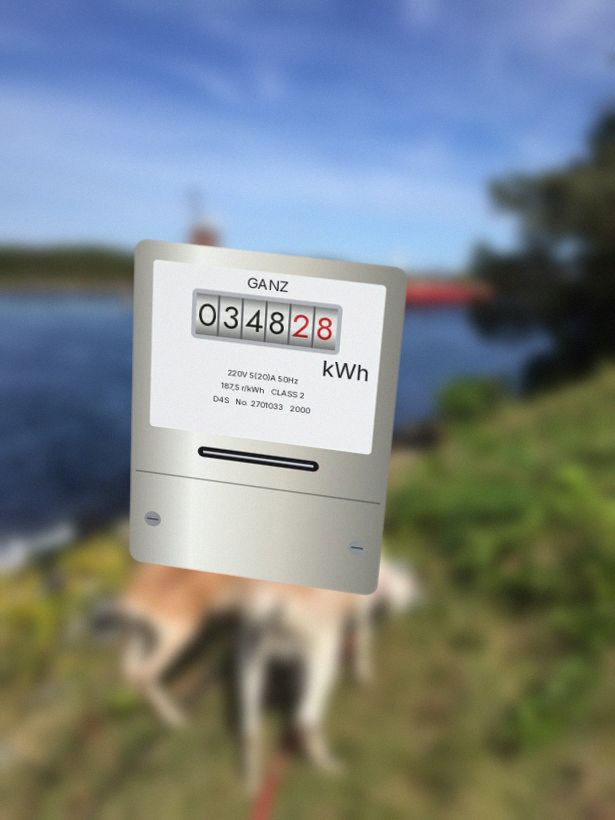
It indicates 348.28 kWh
